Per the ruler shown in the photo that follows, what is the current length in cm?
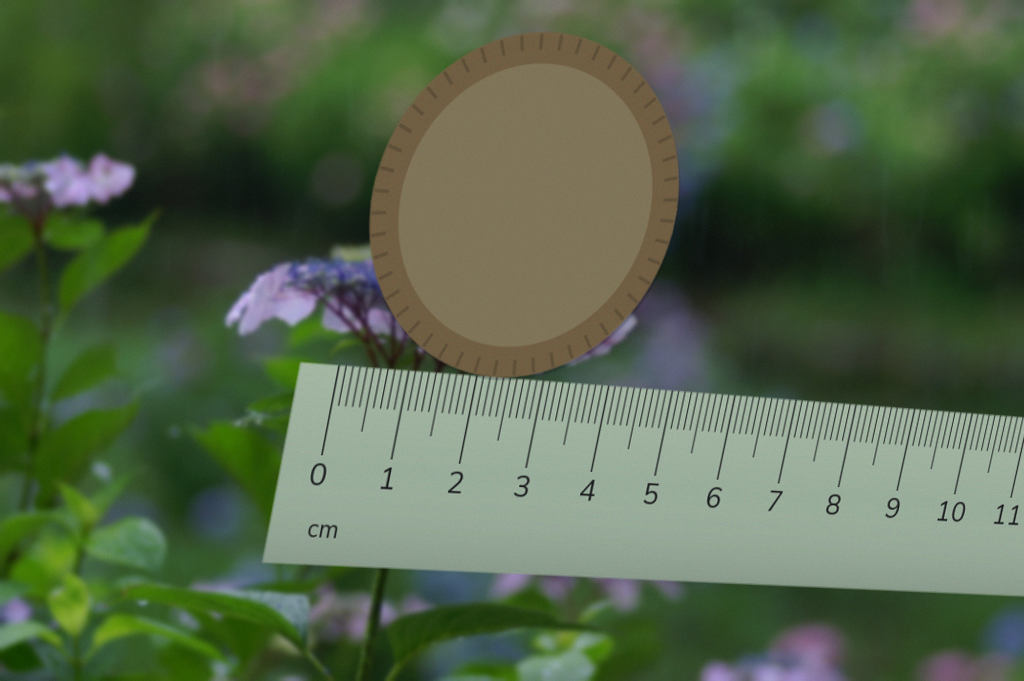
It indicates 4.5 cm
